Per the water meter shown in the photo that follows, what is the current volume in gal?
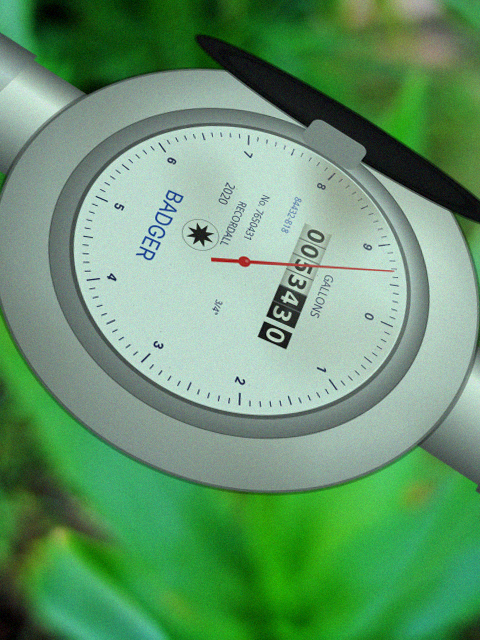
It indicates 53429.3 gal
